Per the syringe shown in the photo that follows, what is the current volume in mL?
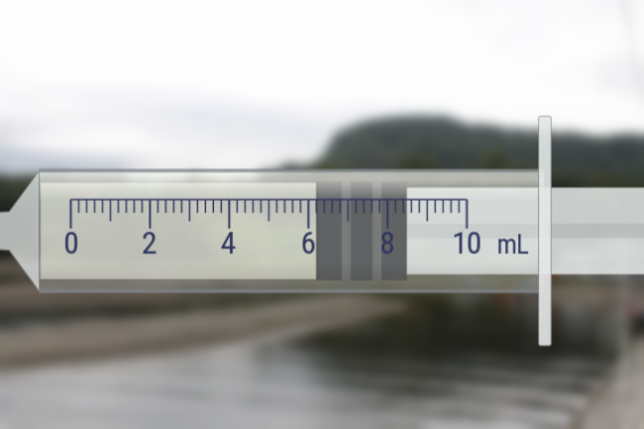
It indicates 6.2 mL
